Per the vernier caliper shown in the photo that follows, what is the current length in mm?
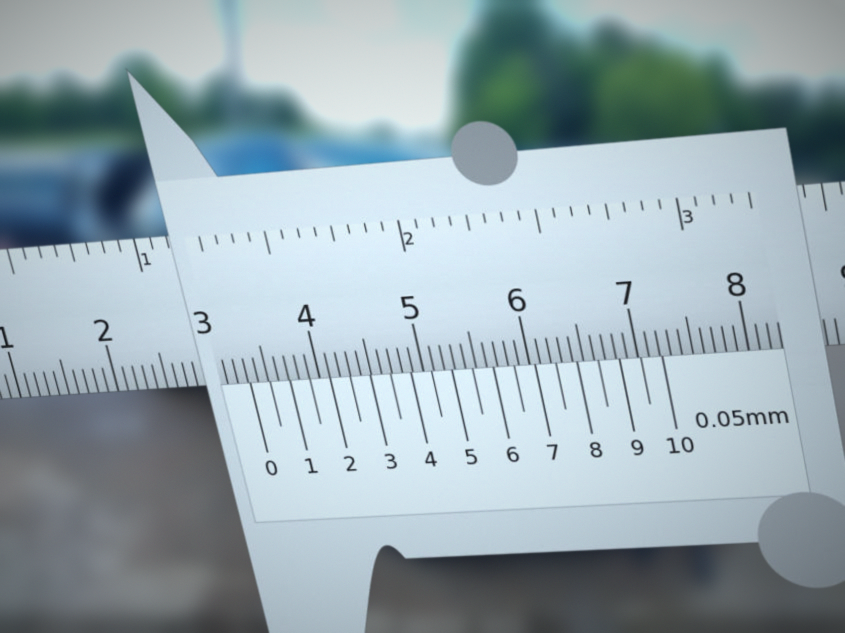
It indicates 33.2 mm
